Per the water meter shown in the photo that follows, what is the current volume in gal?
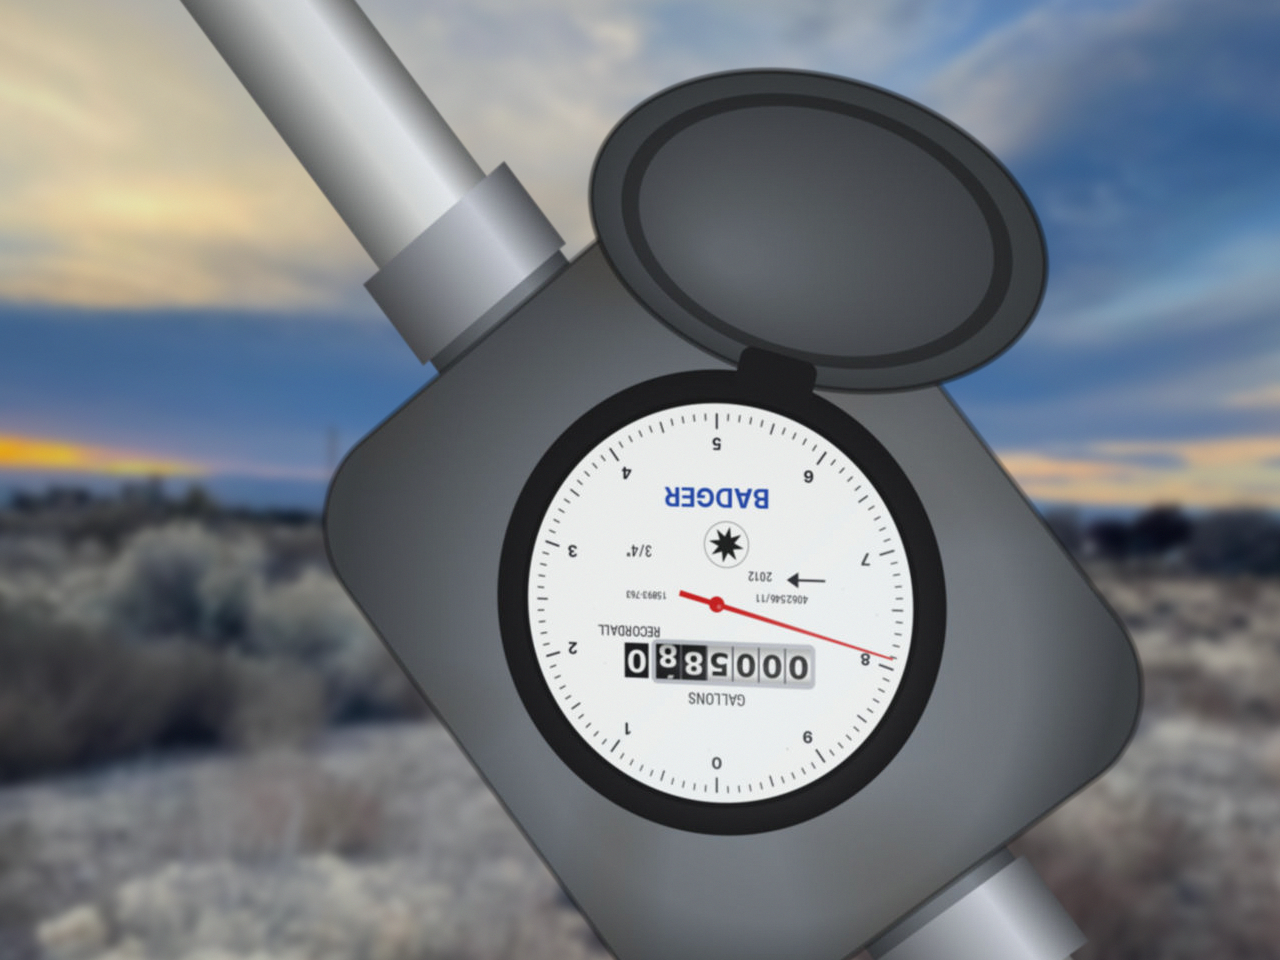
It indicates 5877.9 gal
